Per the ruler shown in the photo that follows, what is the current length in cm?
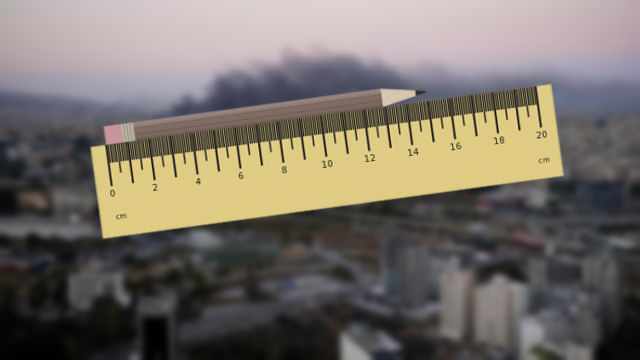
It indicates 15 cm
